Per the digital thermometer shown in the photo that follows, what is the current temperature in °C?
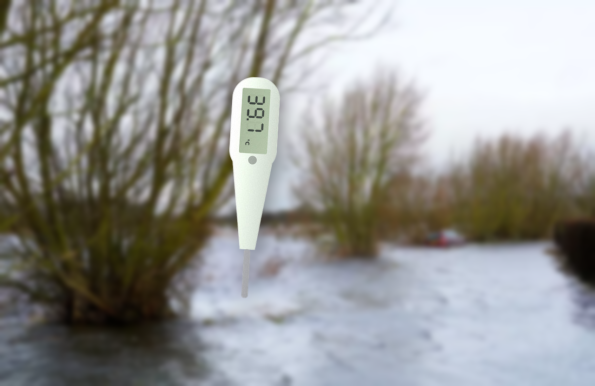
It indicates 39.7 °C
